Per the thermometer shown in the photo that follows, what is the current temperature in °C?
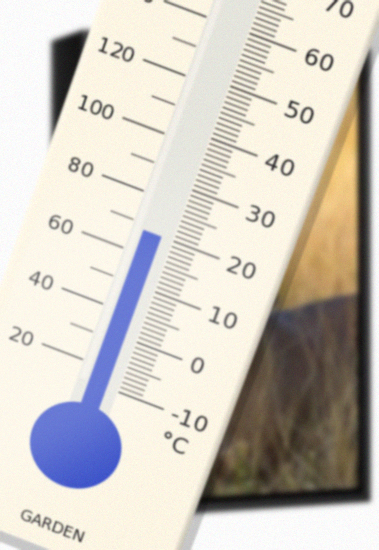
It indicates 20 °C
